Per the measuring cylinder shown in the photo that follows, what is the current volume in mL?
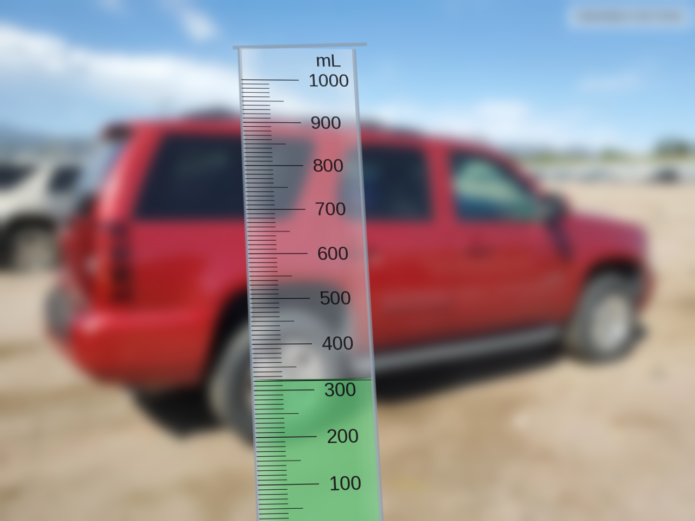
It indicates 320 mL
